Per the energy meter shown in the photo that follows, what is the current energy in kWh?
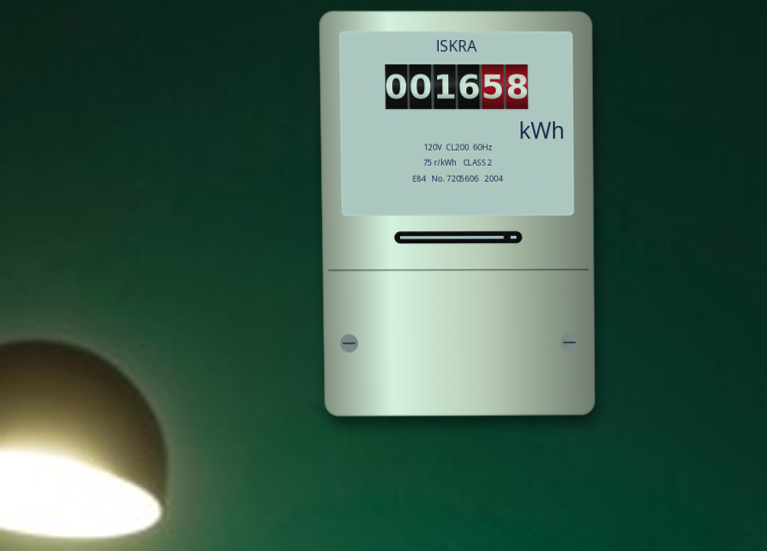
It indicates 16.58 kWh
